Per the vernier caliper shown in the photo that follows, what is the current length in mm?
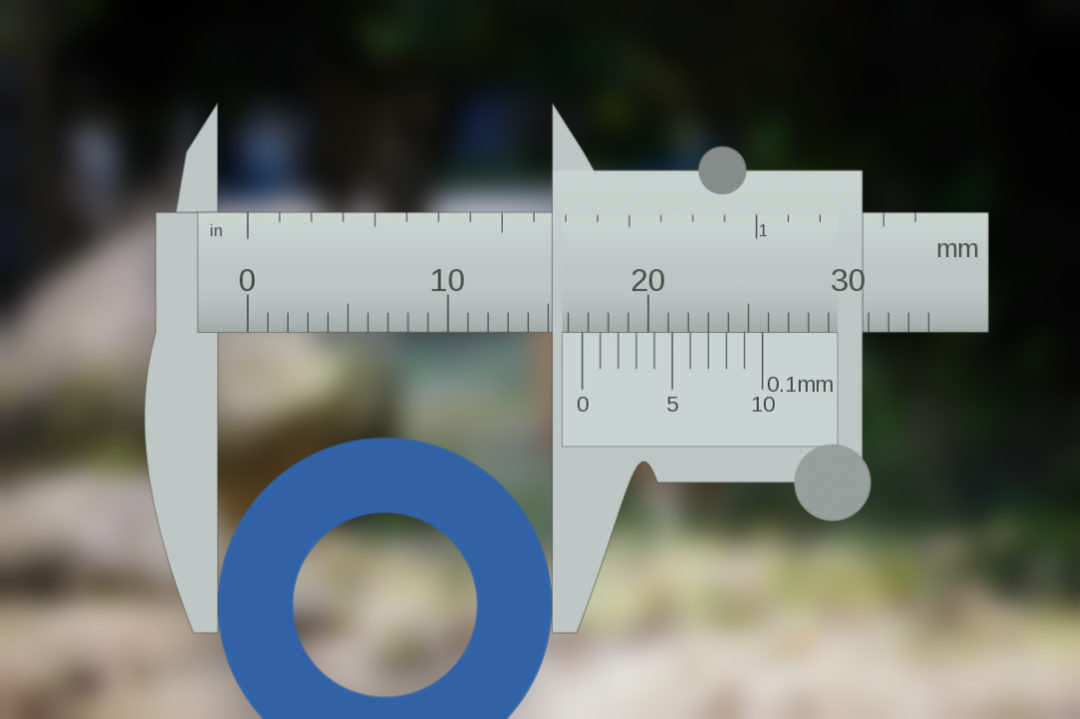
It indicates 16.7 mm
